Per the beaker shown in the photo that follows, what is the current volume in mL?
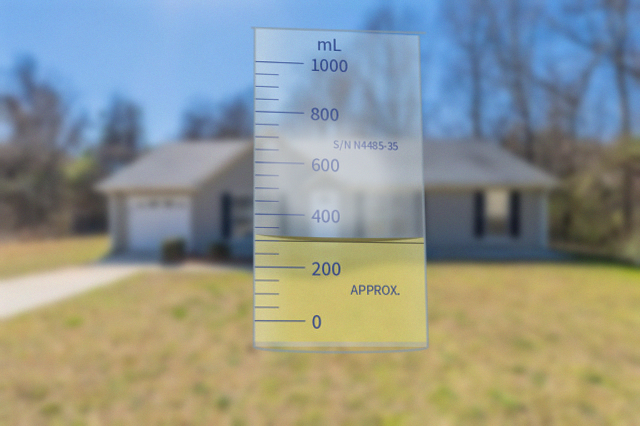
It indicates 300 mL
